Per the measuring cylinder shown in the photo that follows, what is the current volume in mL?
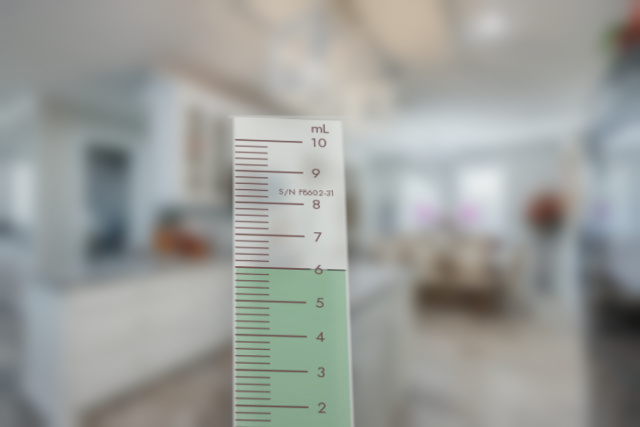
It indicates 6 mL
